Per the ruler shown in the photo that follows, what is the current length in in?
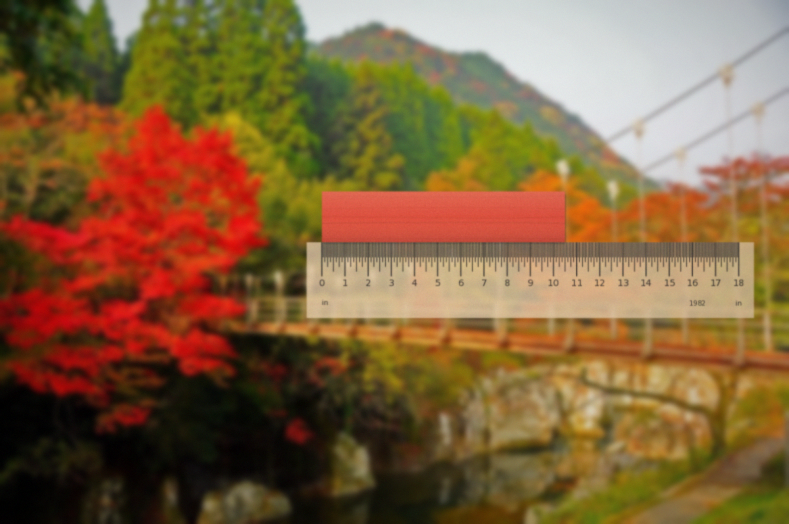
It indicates 10.5 in
